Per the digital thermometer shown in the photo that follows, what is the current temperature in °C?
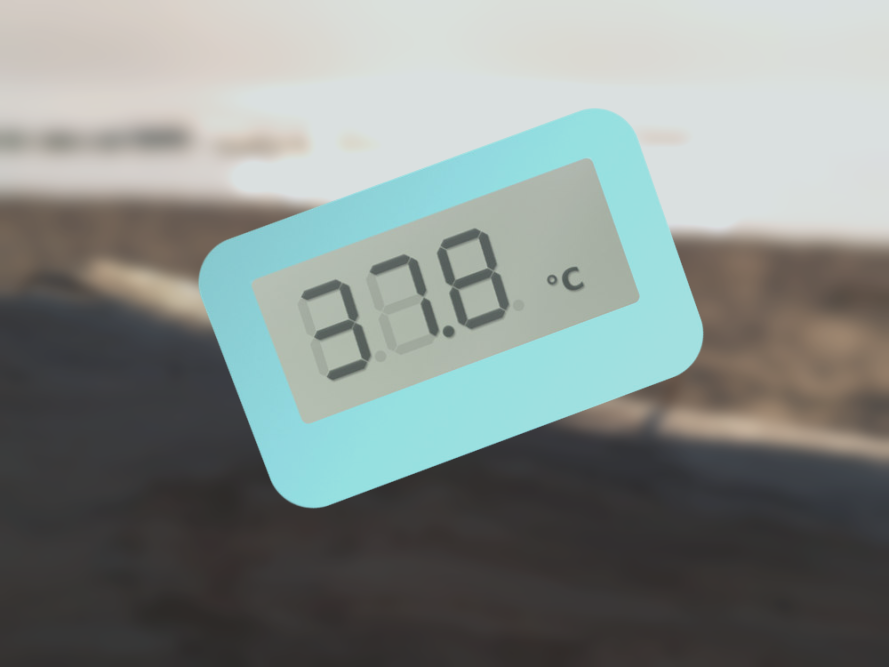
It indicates 37.8 °C
